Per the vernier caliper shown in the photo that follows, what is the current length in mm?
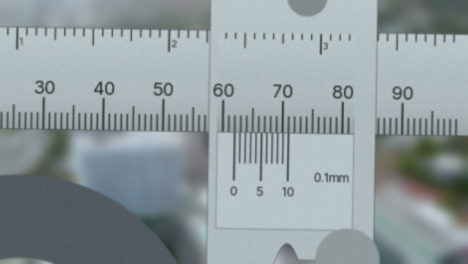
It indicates 62.0 mm
